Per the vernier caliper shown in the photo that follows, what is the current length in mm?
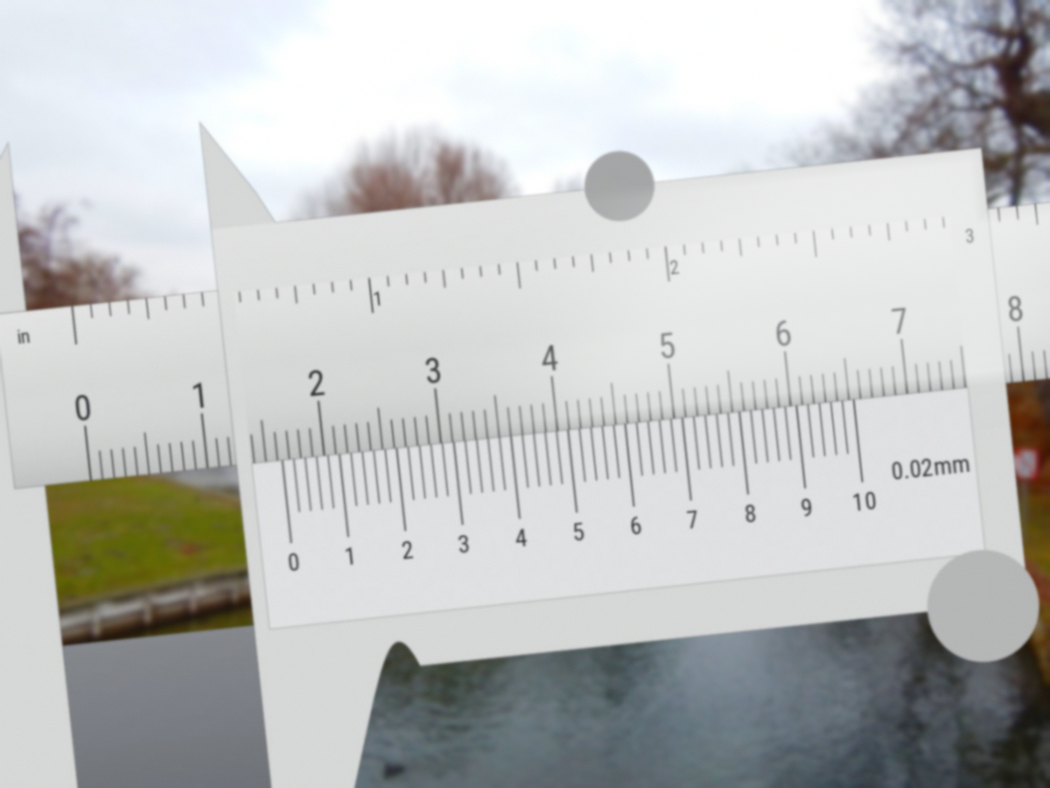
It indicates 16.4 mm
